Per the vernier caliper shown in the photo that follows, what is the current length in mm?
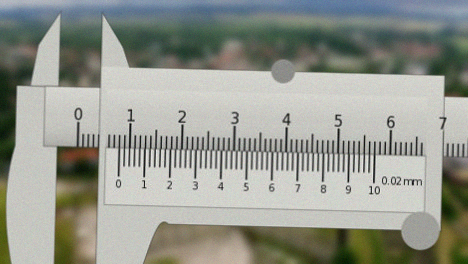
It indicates 8.0 mm
